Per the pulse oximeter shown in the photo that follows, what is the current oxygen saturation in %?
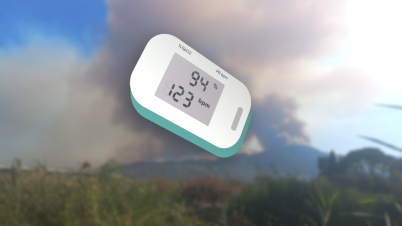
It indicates 94 %
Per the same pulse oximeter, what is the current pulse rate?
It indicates 123 bpm
